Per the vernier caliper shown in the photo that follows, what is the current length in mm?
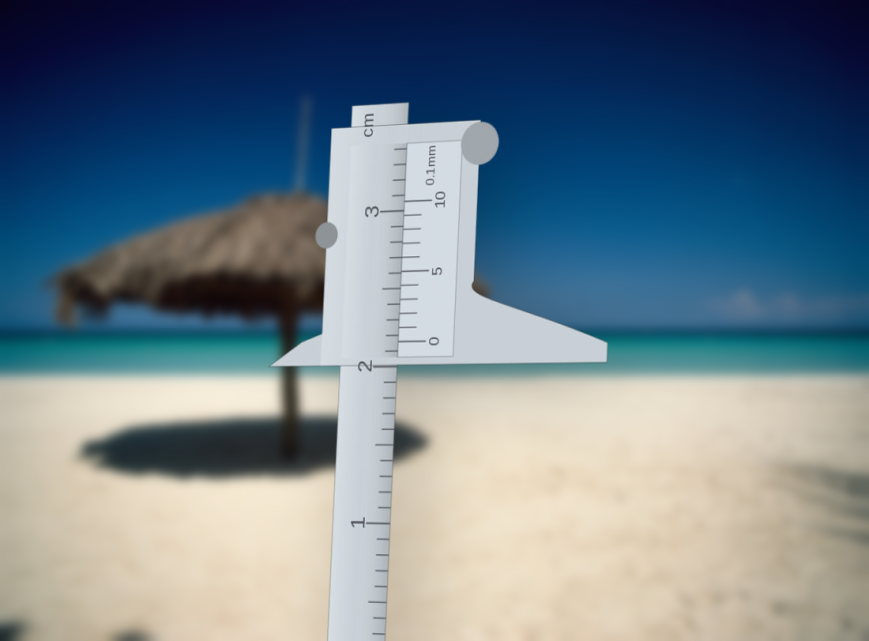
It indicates 21.6 mm
